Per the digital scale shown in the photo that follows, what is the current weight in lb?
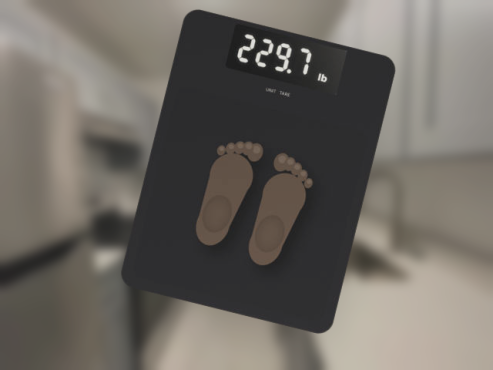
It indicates 229.7 lb
